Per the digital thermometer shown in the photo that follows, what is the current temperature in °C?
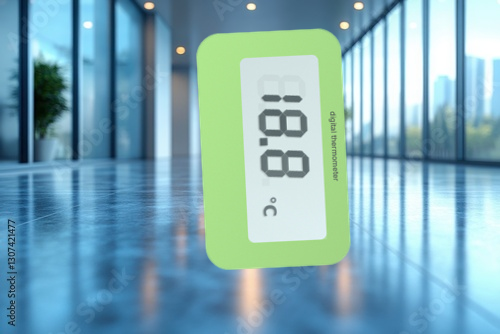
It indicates 18.8 °C
